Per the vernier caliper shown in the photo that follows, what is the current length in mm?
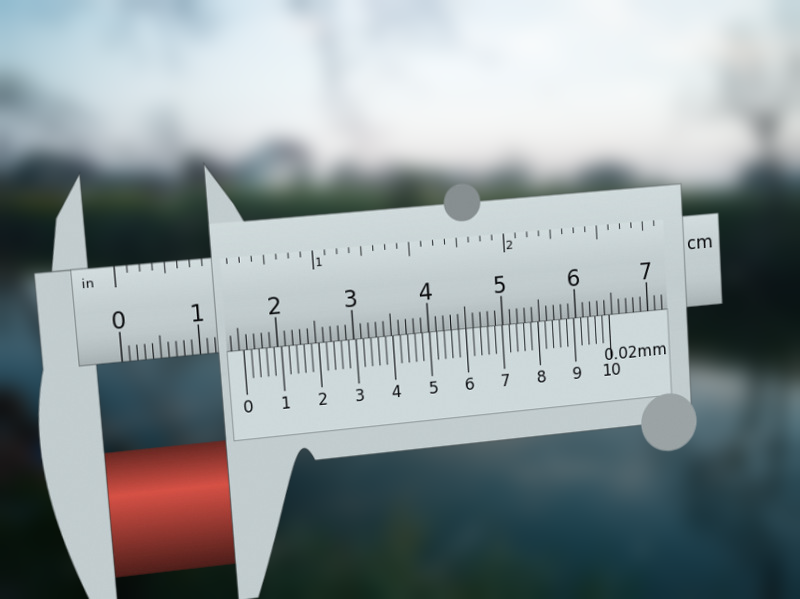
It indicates 15.6 mm
